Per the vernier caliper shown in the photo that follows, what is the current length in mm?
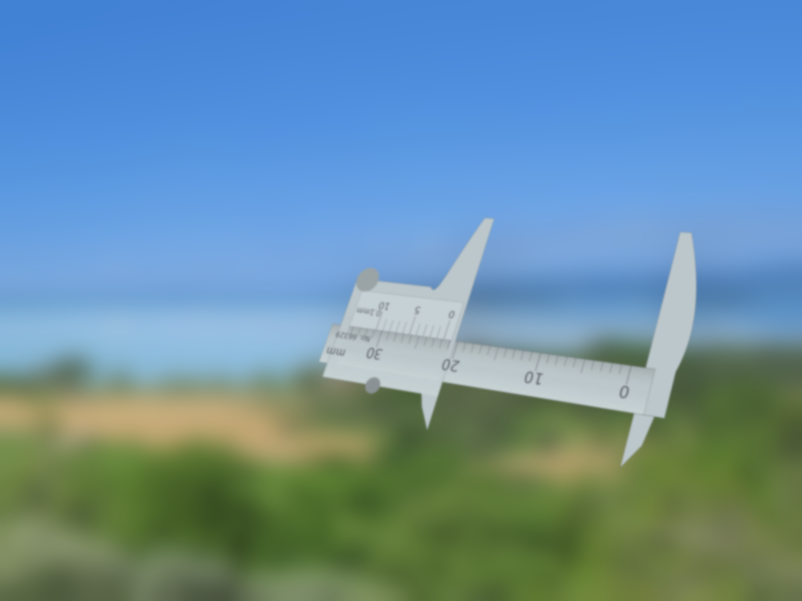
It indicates 21.8 mm
